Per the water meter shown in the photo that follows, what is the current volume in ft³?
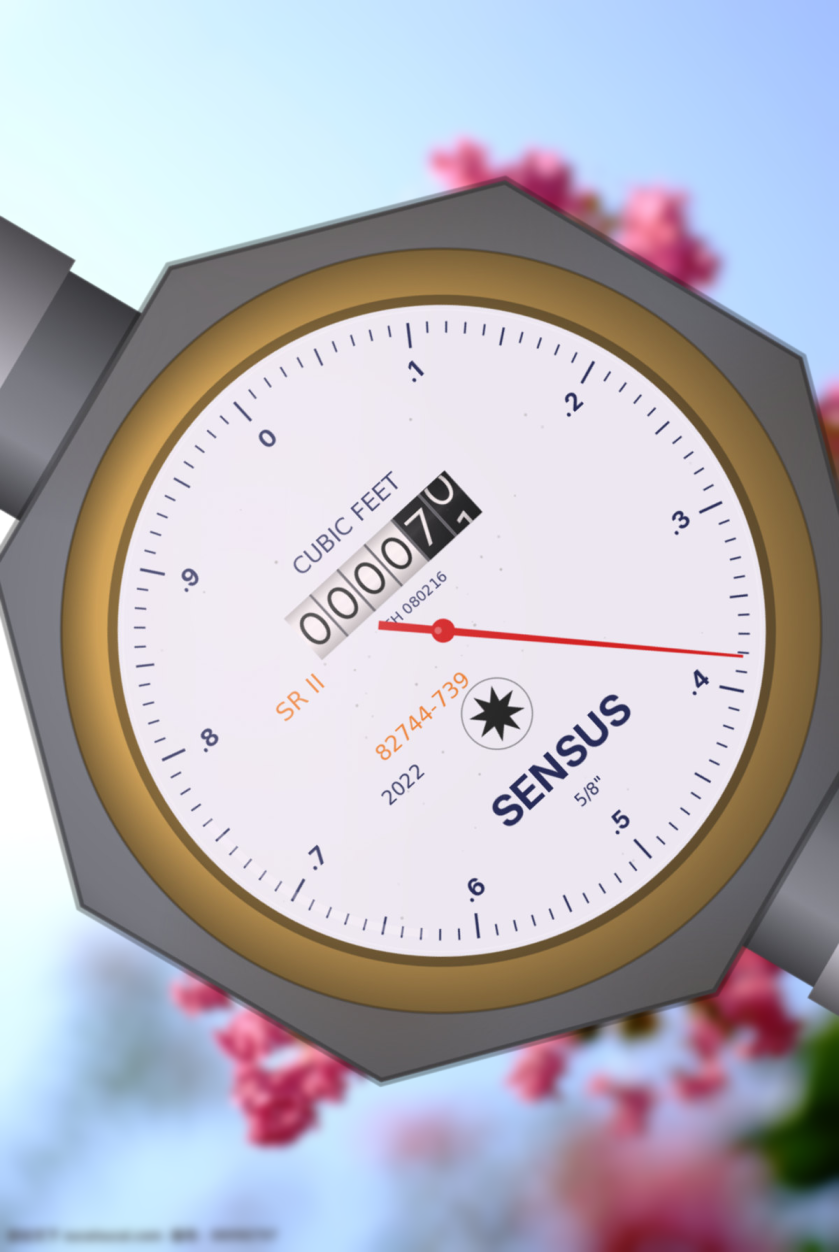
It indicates 70.38 ft³
